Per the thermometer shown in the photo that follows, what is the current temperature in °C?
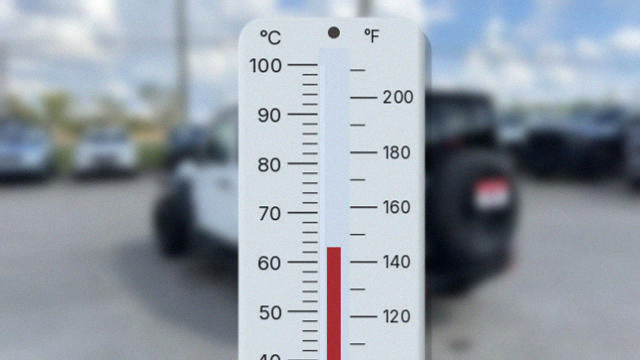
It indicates 63 °C
